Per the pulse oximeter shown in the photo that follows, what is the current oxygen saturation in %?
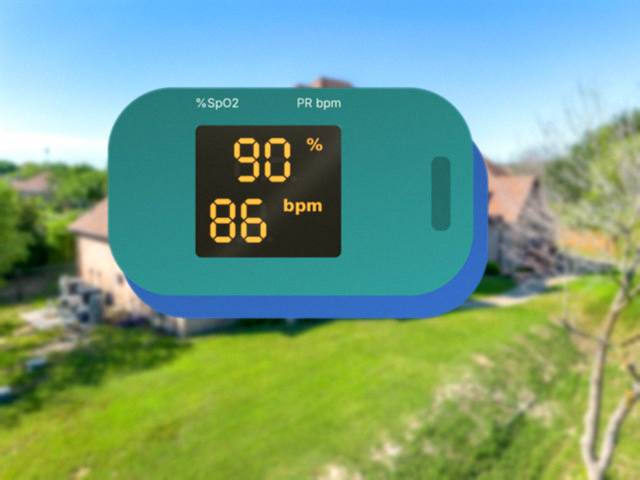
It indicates 90 %
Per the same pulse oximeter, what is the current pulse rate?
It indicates 86 bpm
